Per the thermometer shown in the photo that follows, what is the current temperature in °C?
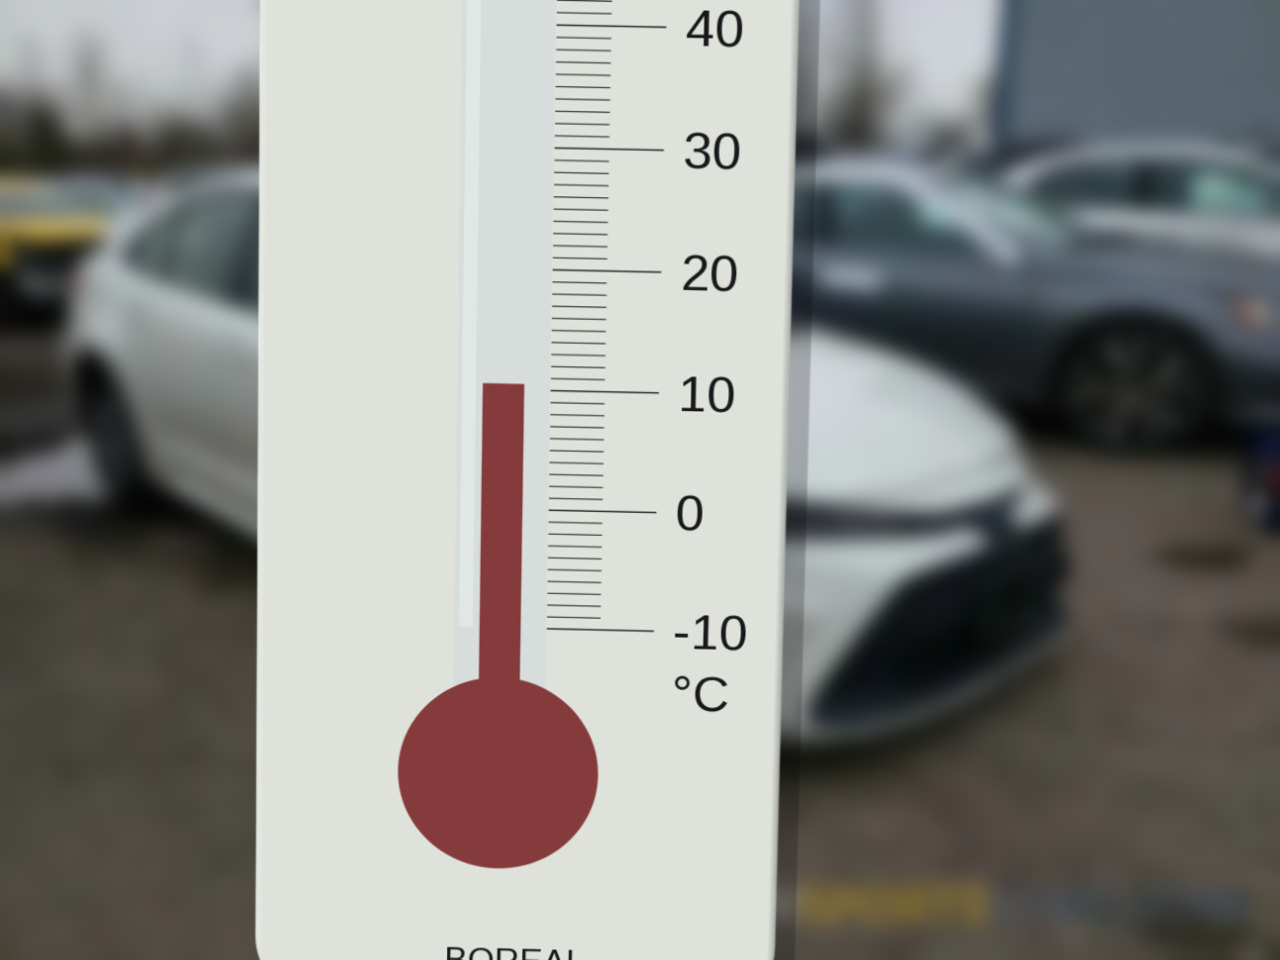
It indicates 10.5 °C
